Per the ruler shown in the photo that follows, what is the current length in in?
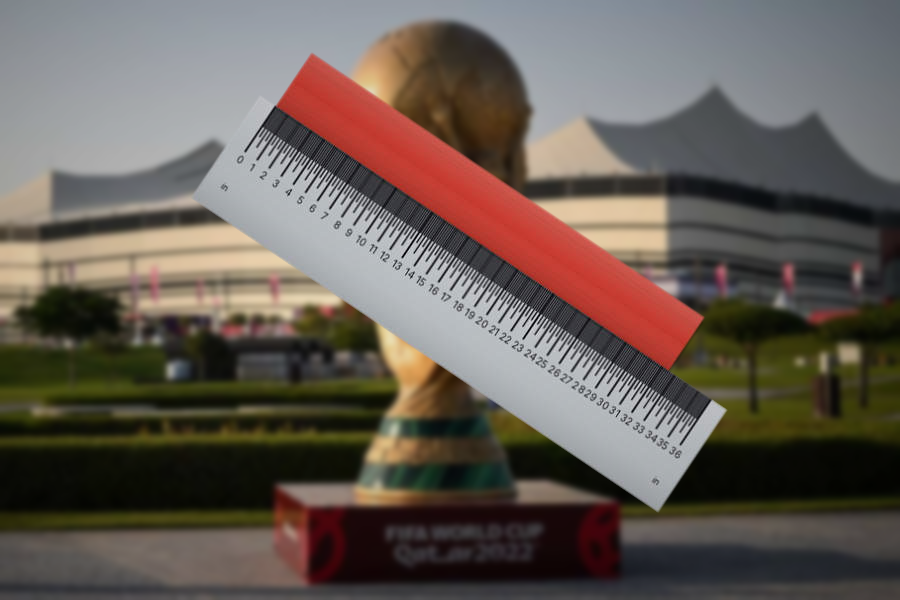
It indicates 32.5 in
